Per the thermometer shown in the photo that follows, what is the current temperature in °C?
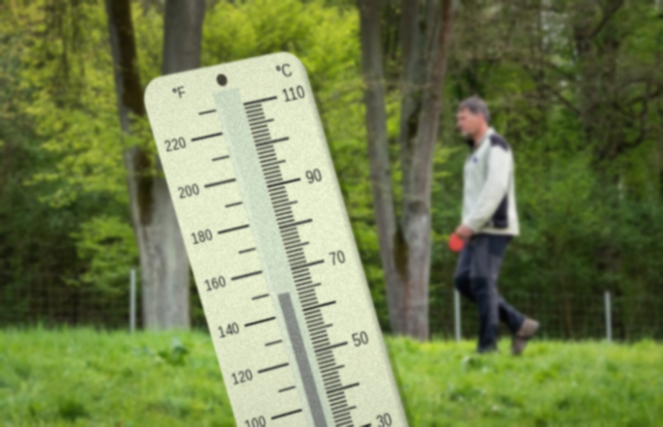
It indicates 65 °C
